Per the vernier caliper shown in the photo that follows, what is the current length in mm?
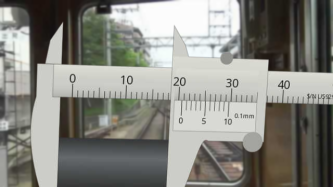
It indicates 20.6 mm
